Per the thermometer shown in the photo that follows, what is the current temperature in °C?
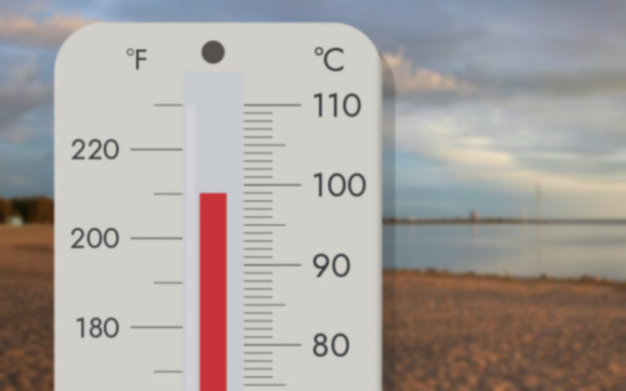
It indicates 99 °C
